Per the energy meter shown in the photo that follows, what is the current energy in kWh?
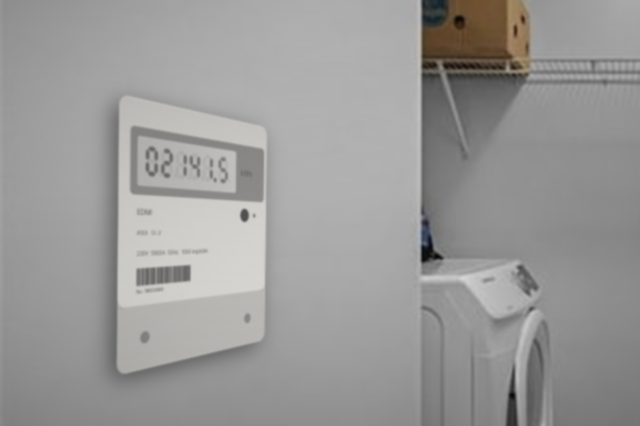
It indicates 2141.5 kWh
